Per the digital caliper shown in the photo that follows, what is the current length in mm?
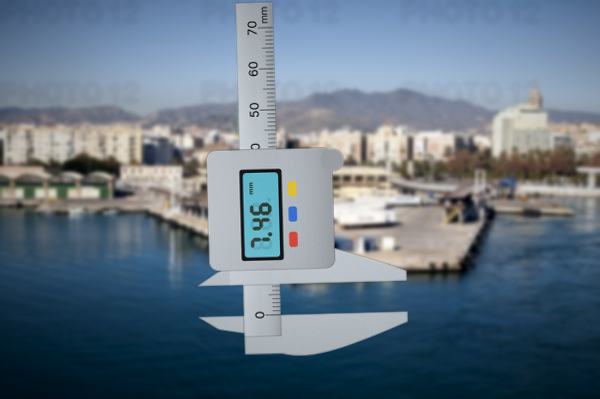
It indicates 7.46 mm
